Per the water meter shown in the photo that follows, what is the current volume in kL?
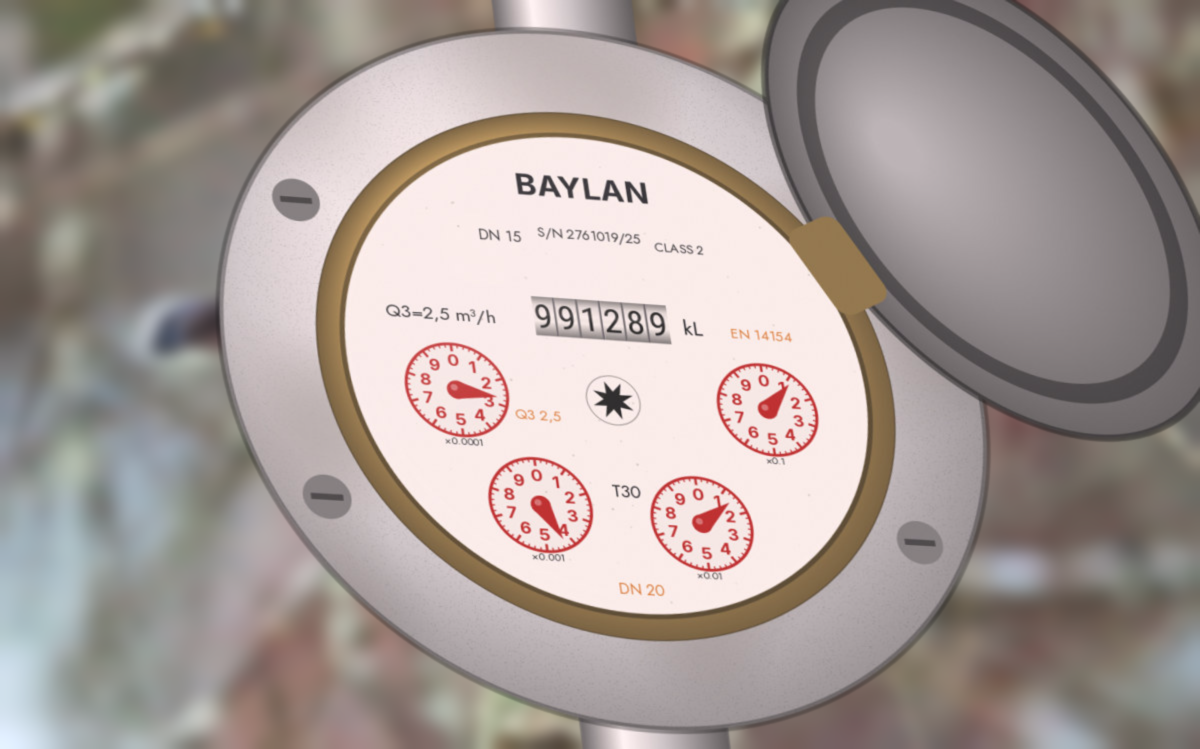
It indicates 991289.1142 kL
